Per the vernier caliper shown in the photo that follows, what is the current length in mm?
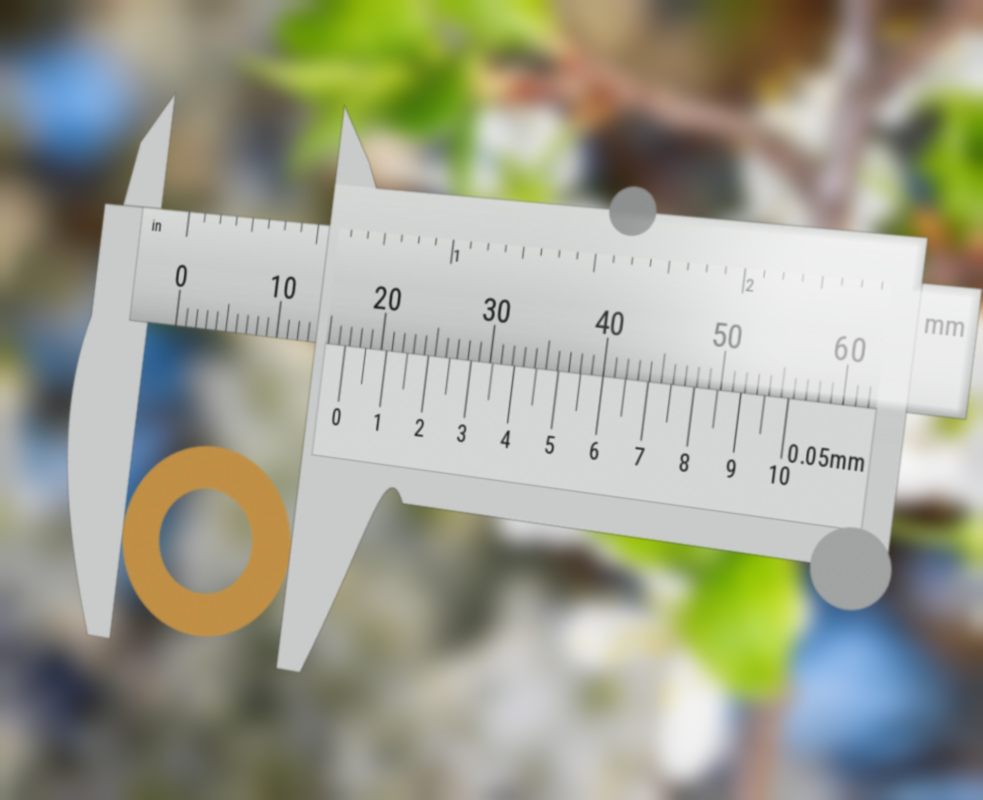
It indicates 16.6 mm
